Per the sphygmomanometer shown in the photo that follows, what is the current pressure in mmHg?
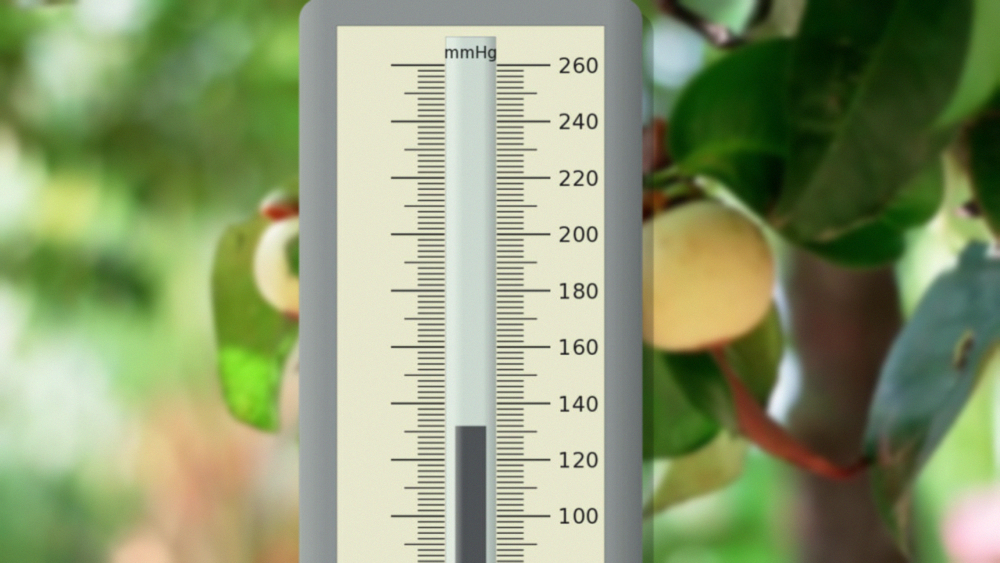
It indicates 132 mmHg
